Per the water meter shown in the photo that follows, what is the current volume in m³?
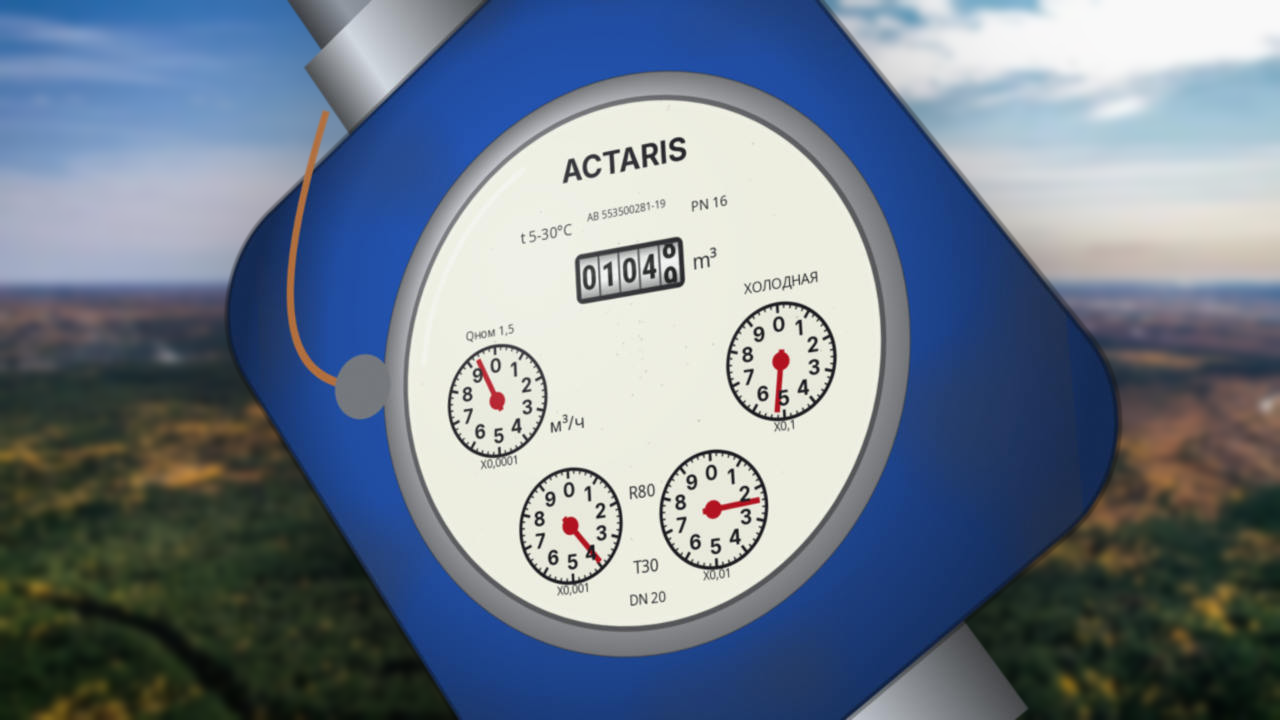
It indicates 1048.5239 m³
